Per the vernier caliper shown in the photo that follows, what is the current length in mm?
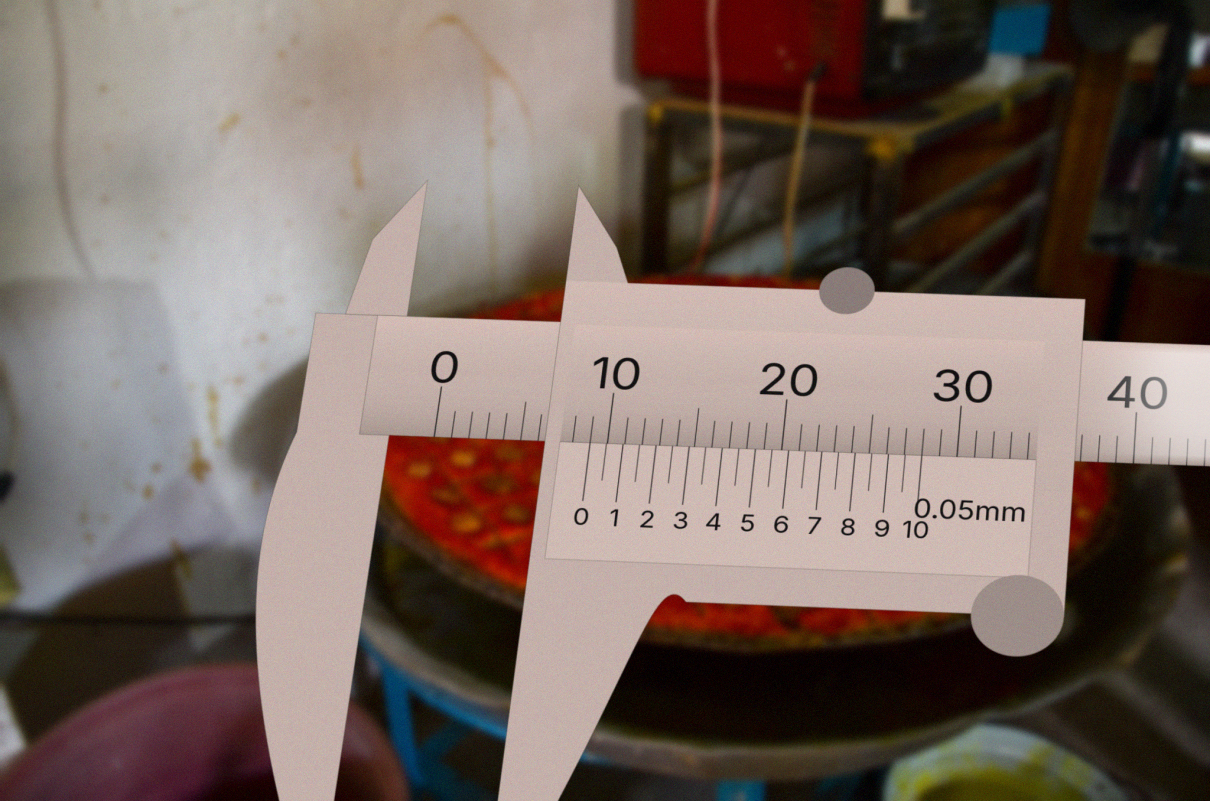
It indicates 9.0 mm
